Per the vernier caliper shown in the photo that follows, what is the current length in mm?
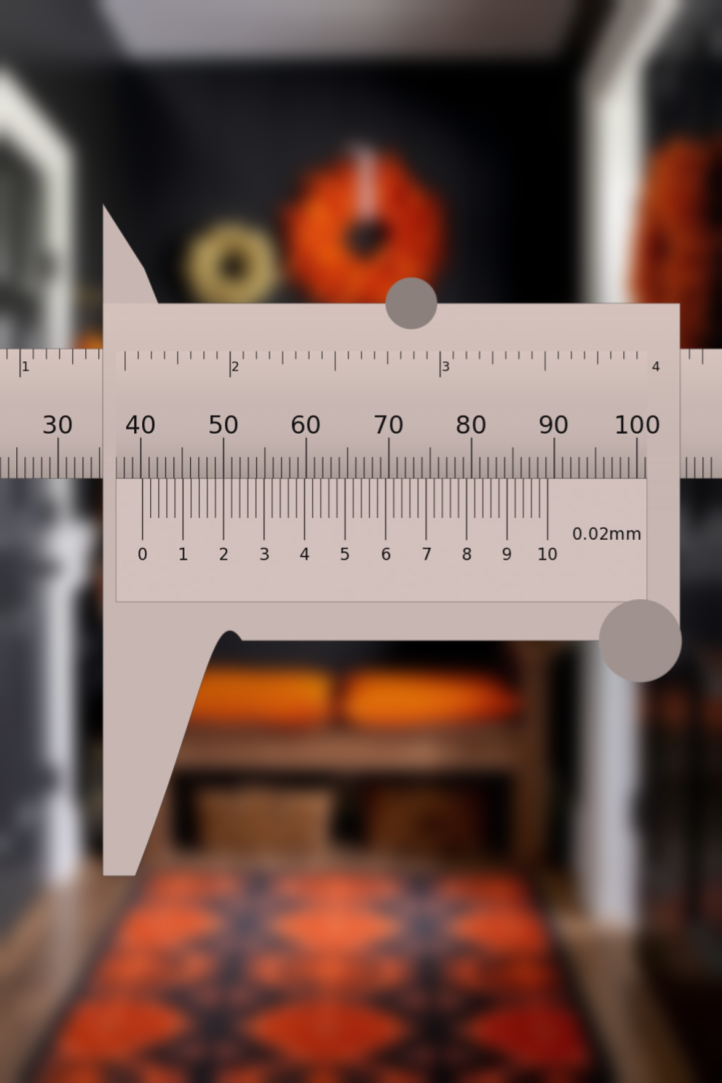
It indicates 40.2 mm
